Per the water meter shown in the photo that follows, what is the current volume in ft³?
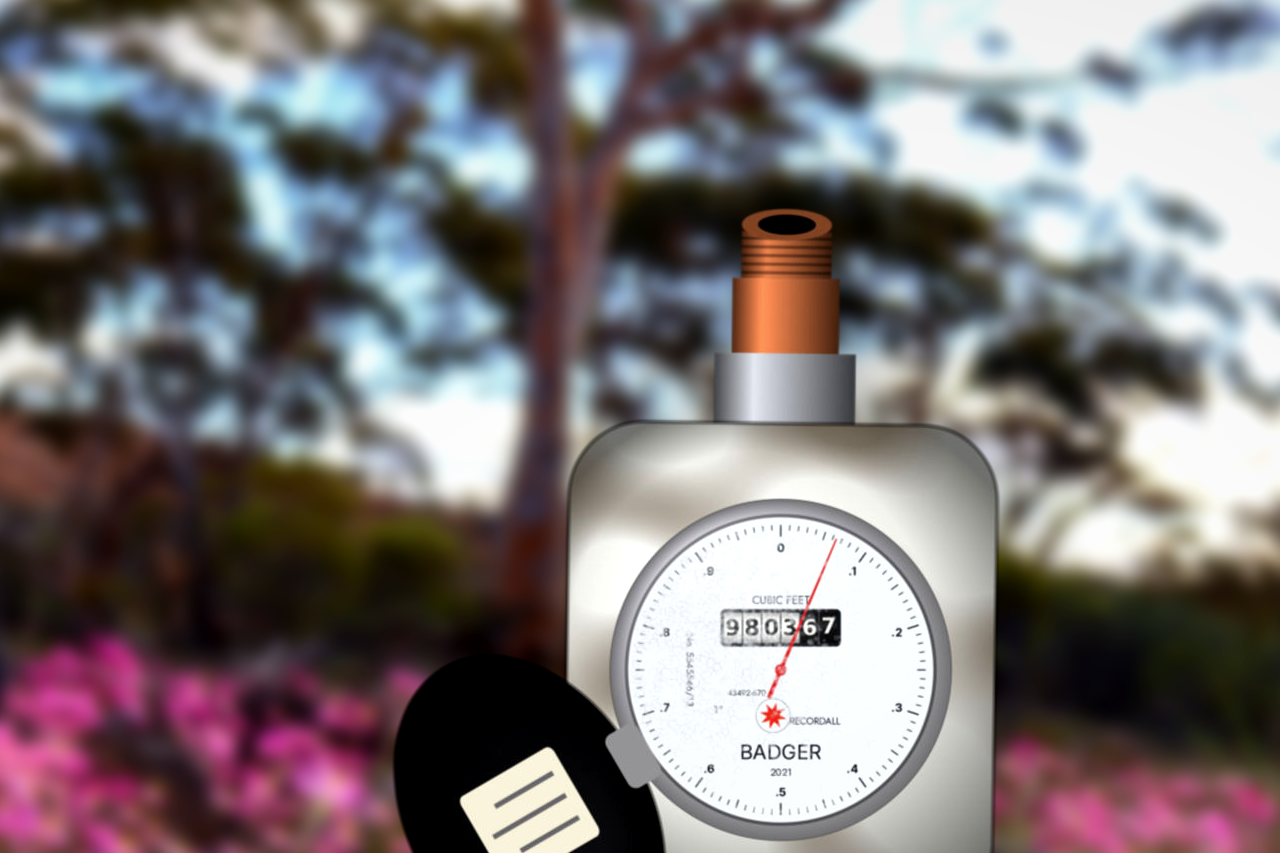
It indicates 980367.06 ft³
